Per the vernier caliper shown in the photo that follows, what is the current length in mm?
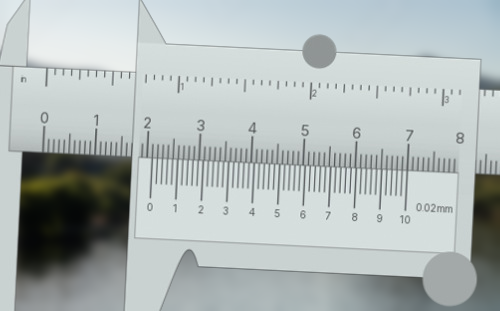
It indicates 21.0 mm
